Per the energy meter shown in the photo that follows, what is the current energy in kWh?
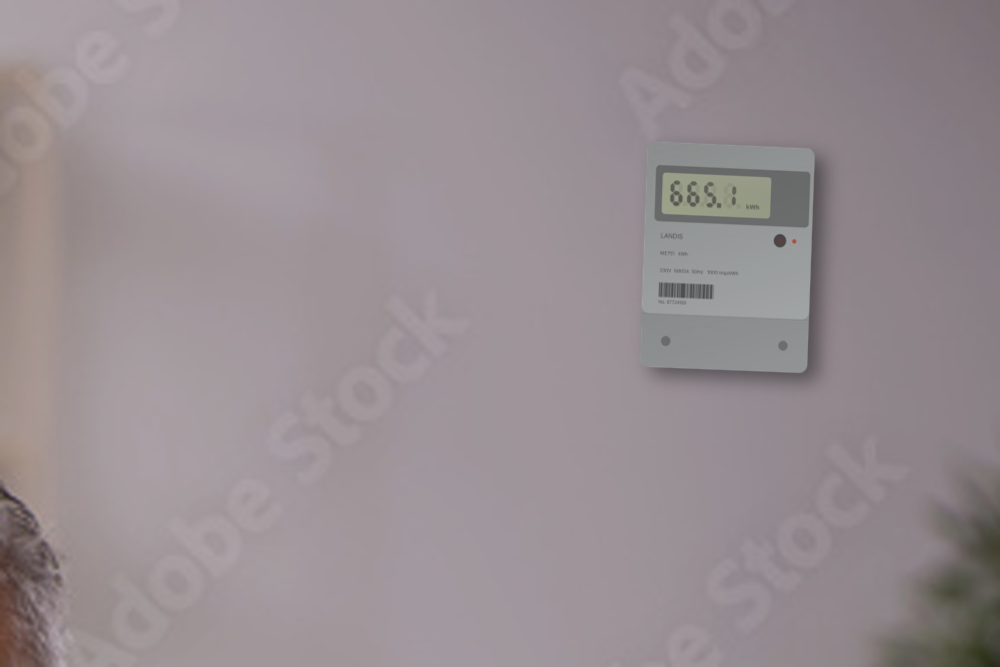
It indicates 665.1 kWh
